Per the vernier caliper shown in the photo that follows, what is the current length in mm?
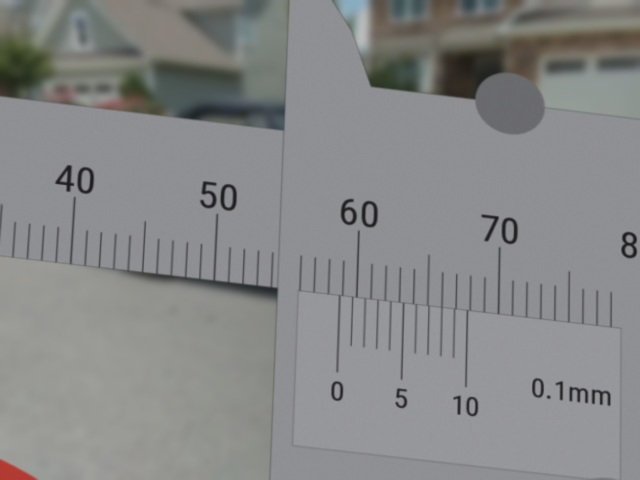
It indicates 58.8 mm
